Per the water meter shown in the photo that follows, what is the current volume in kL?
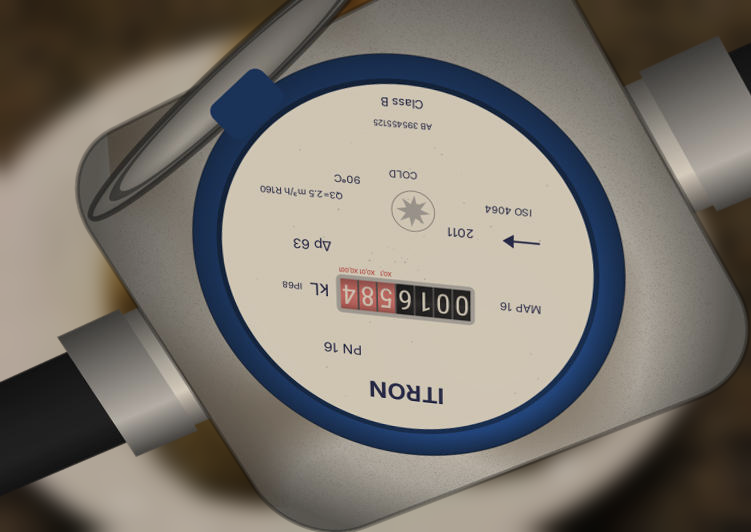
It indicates 16.584 kL
